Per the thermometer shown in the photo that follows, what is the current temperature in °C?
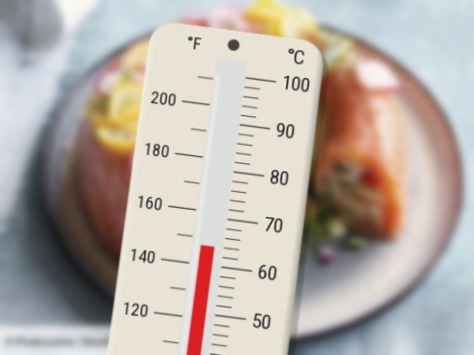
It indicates 64 °C
